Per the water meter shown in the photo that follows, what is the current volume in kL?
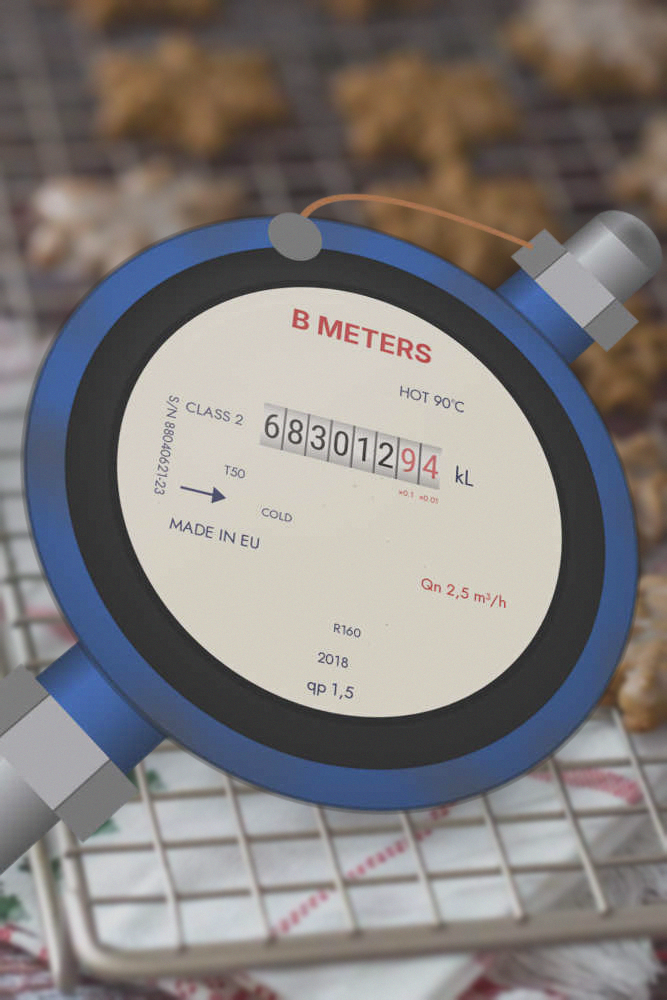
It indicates 683012.94 kL
